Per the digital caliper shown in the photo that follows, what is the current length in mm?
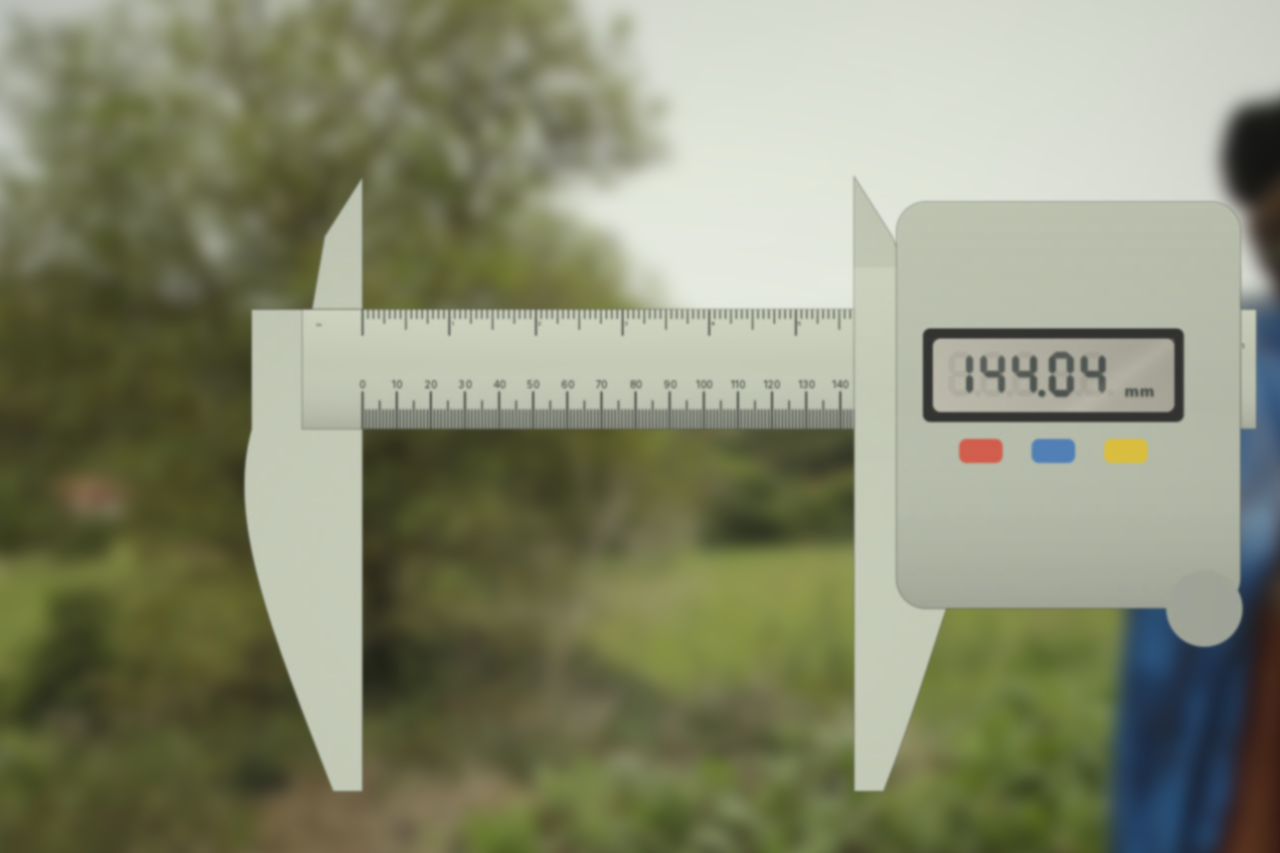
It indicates 144.04 mm
